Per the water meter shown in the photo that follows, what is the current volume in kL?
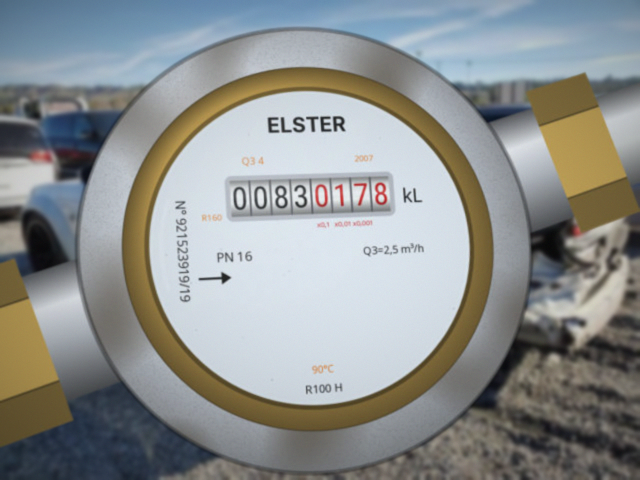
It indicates 83.0178 kL
